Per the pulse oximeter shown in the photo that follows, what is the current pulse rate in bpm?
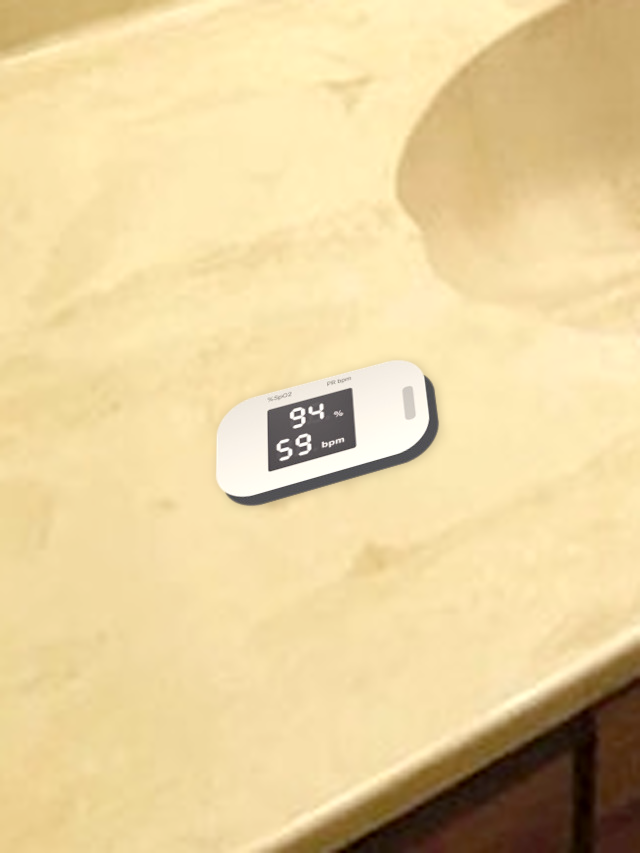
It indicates 59 bpm
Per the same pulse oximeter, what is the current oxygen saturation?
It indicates 94 %
